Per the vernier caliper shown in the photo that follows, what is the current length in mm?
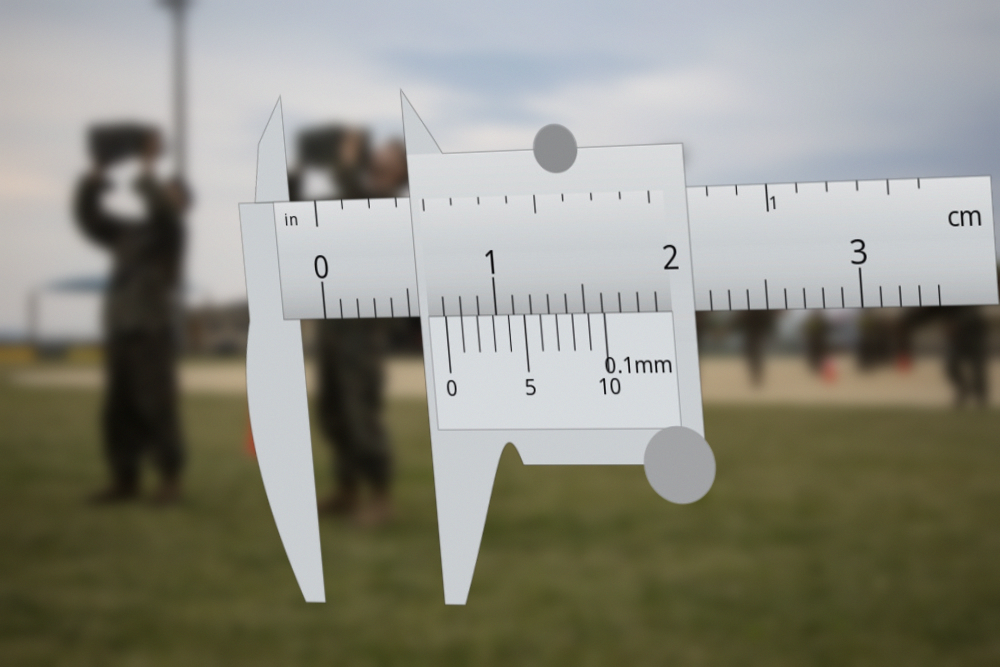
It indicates 7.1 mm
